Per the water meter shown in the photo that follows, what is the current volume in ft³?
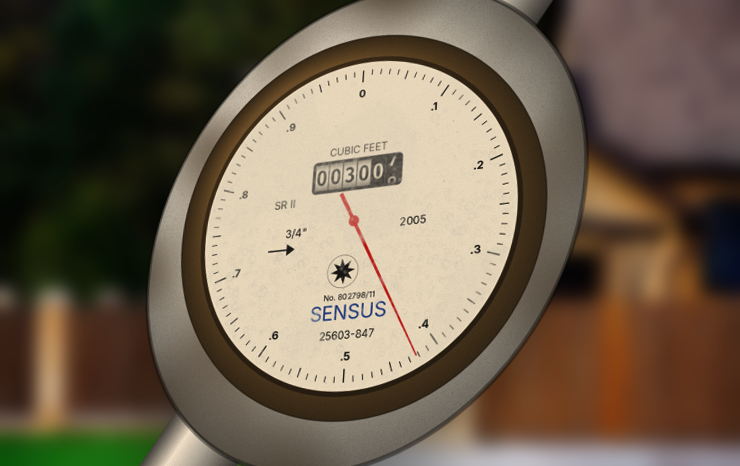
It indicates 3007.42 ft³
